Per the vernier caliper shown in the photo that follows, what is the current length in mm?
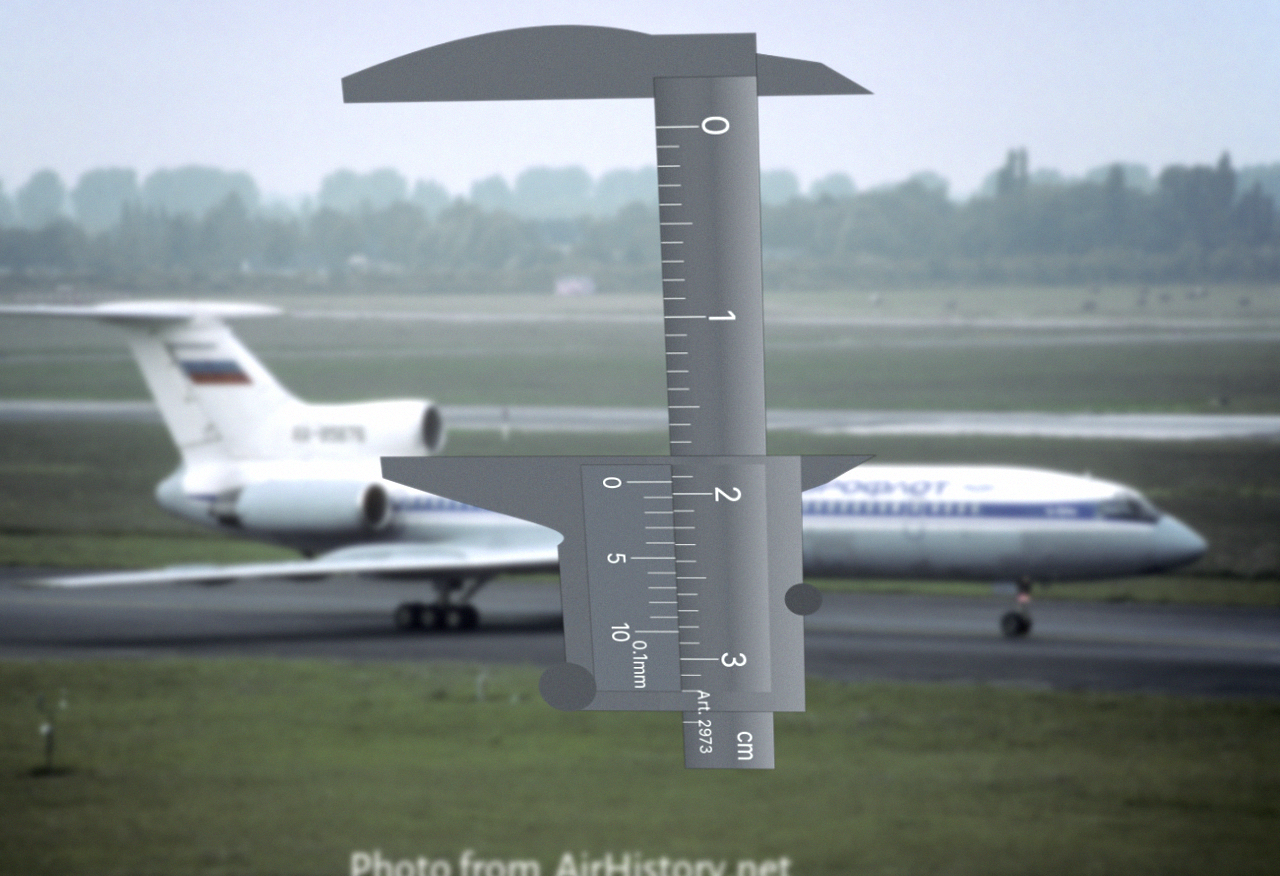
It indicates 19.3 mm
